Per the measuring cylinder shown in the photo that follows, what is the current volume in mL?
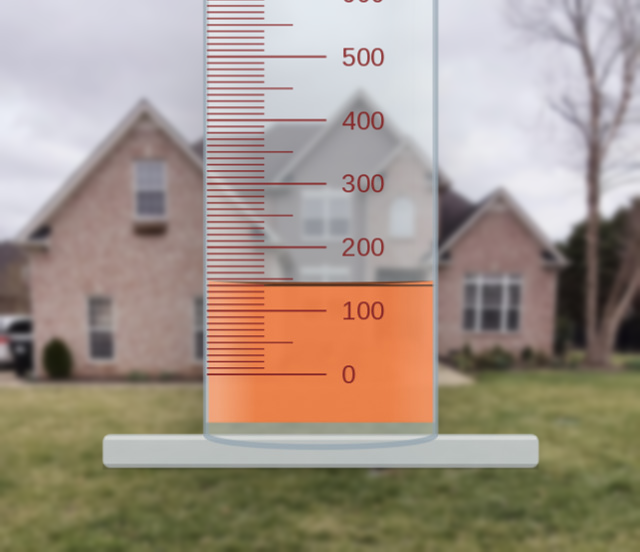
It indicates 140 mL
